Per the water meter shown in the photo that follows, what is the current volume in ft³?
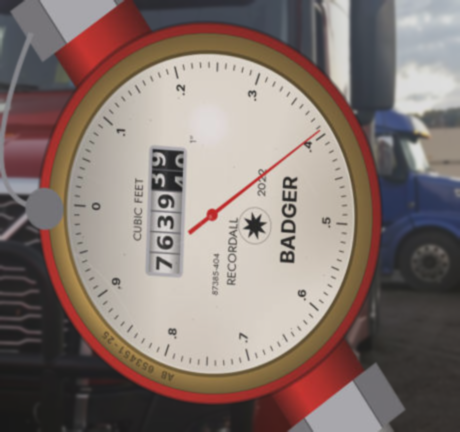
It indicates 763939.39 ft³
